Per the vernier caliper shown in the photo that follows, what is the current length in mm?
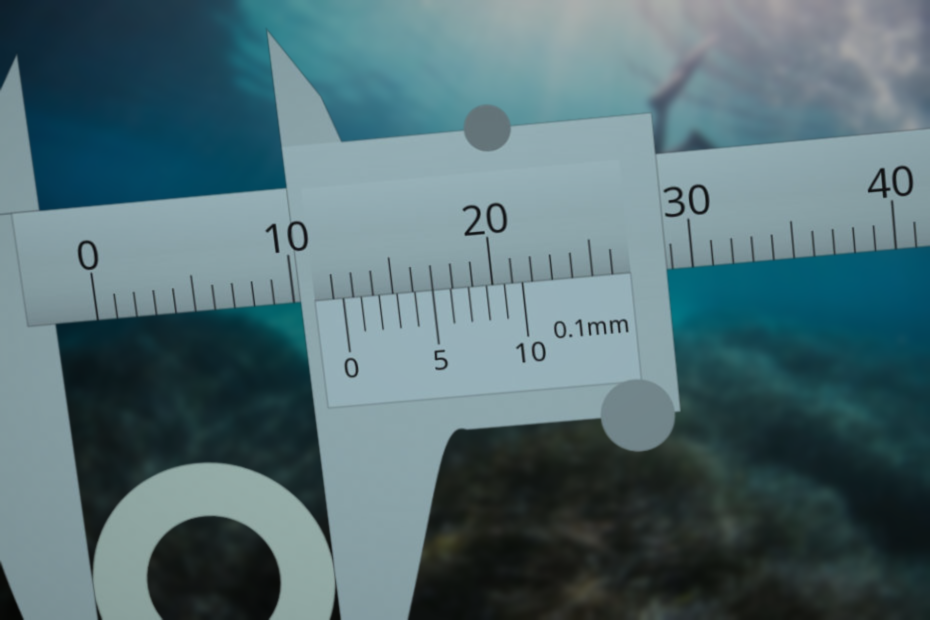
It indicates 12.5 mm
